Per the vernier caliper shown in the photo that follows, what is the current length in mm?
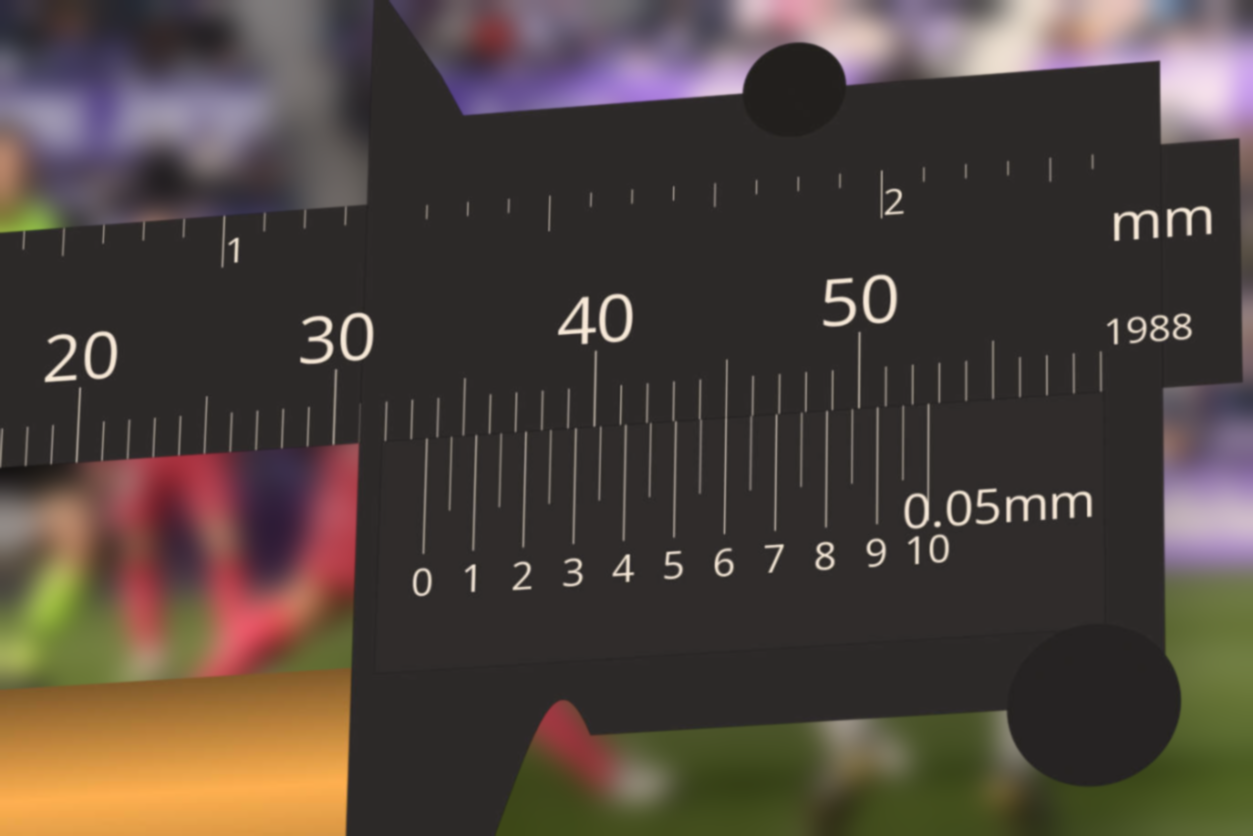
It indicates 33.6 mm
